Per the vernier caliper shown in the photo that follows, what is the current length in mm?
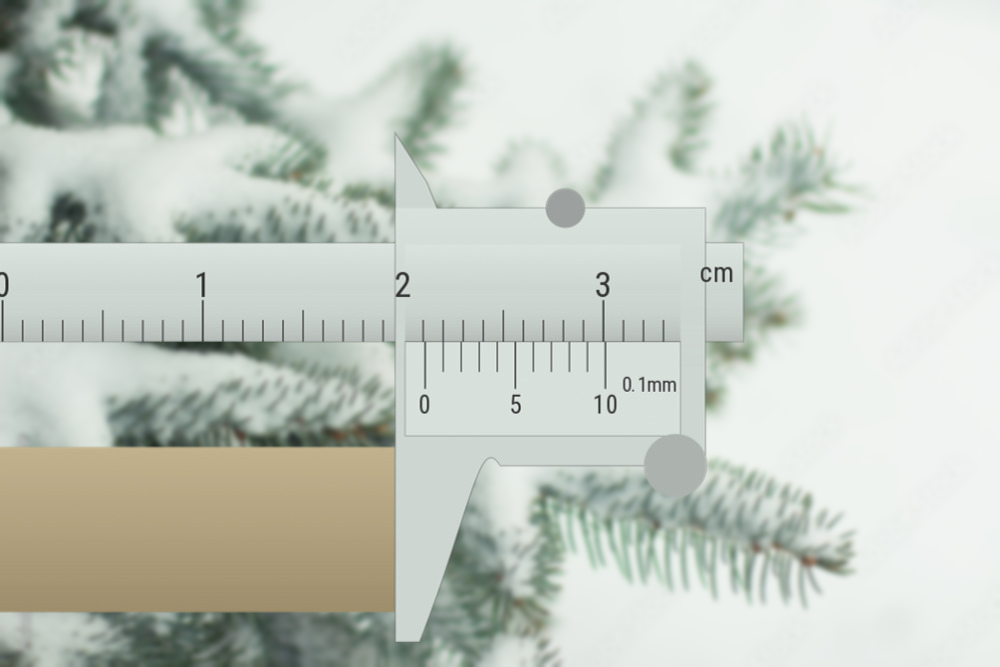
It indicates 21.1 mm
